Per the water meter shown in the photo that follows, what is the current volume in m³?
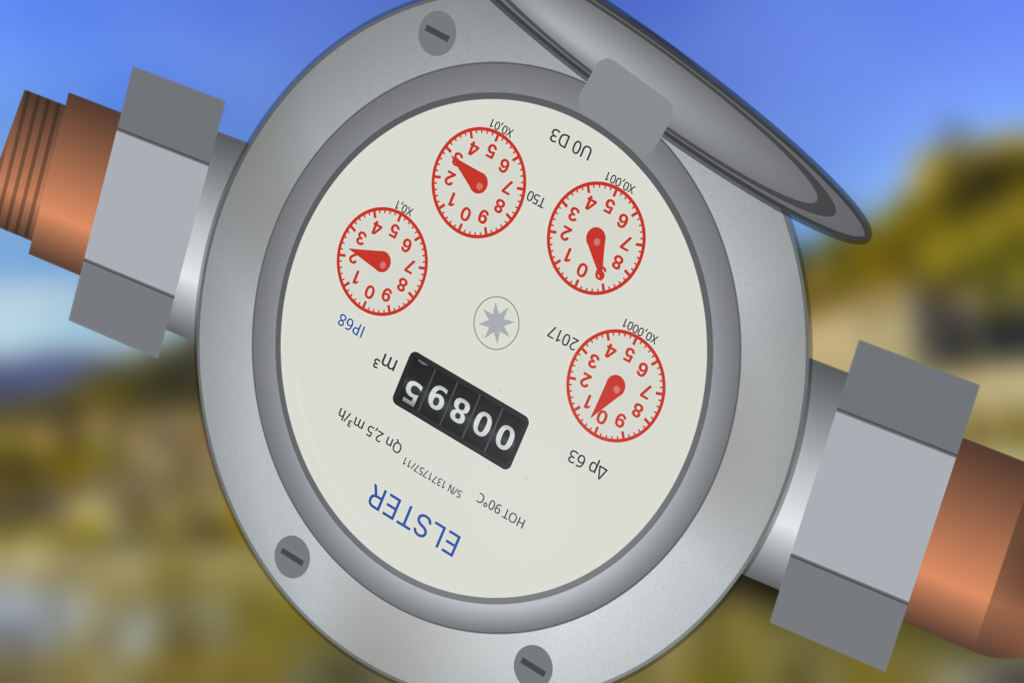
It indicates 895.2290 m³
